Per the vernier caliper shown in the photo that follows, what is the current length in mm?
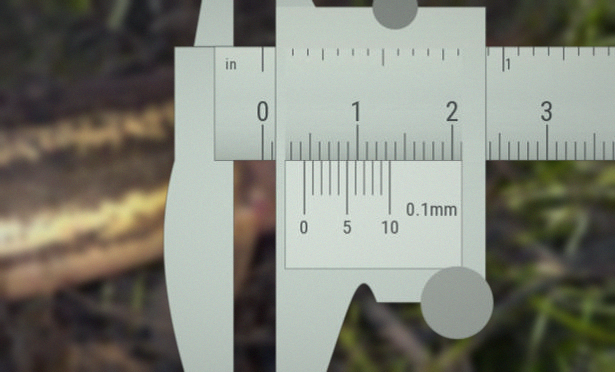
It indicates 4.4 mm
